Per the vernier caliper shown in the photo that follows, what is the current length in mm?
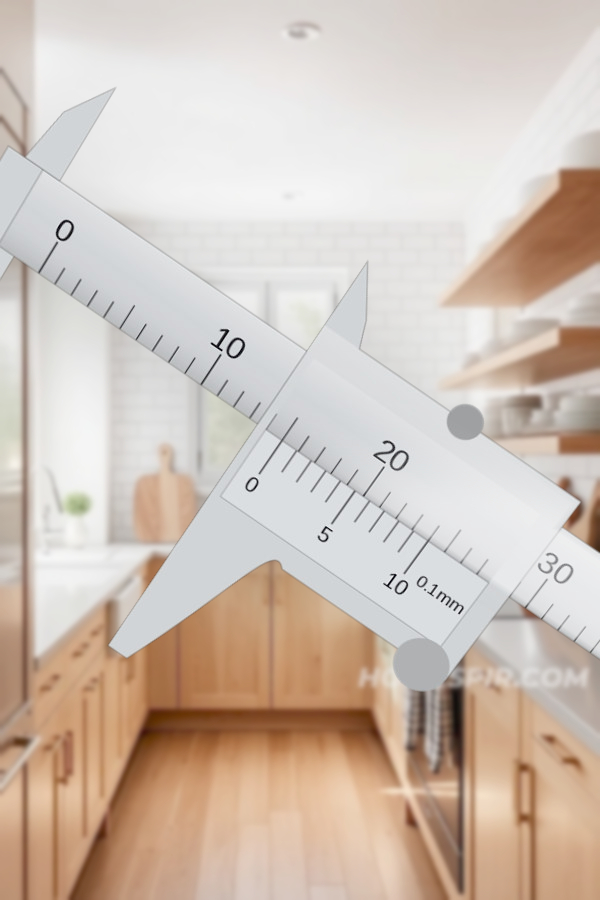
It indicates 15.0 mm
